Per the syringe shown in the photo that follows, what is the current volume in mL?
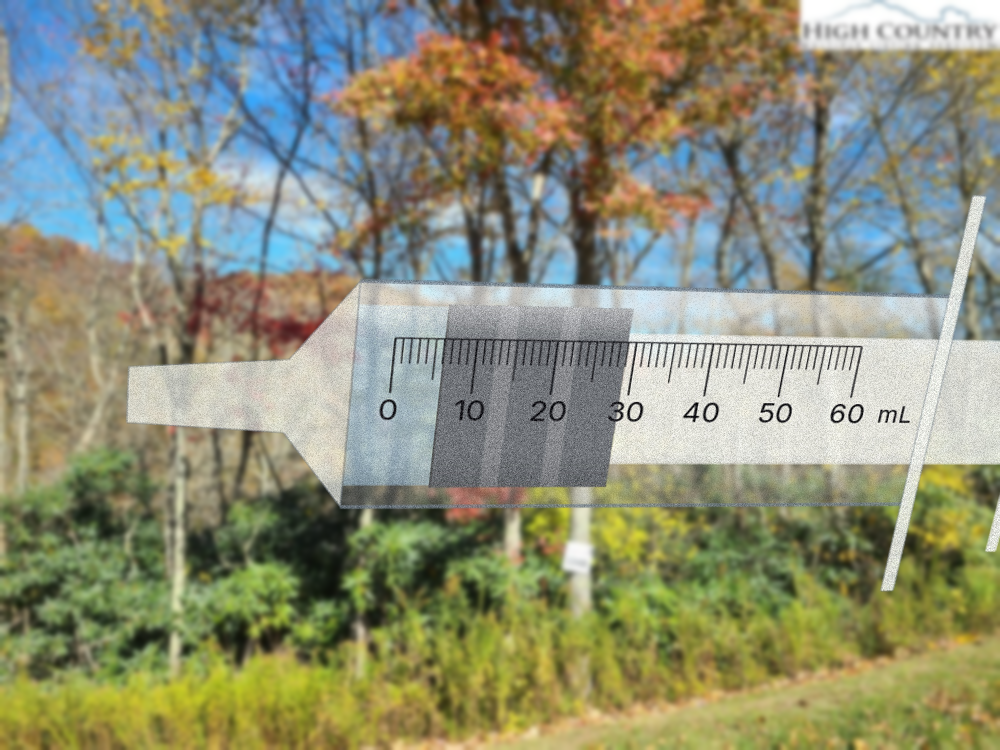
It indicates 6 mL
